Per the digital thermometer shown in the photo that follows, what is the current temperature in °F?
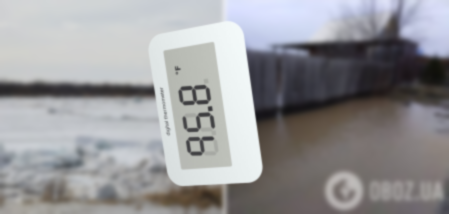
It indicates 95.8 °F
